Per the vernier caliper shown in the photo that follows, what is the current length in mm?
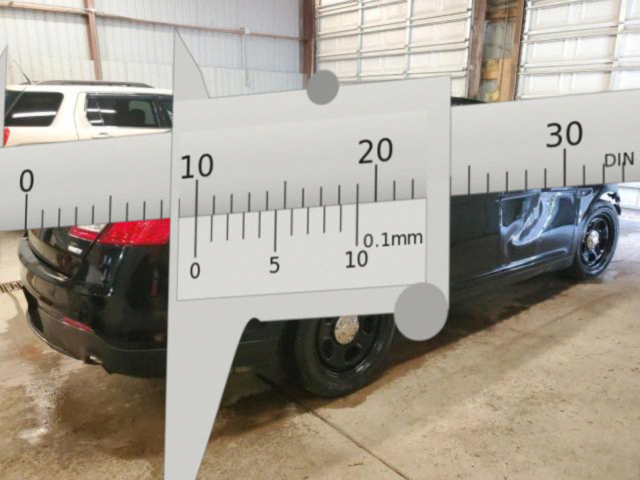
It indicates 10.0 mm
